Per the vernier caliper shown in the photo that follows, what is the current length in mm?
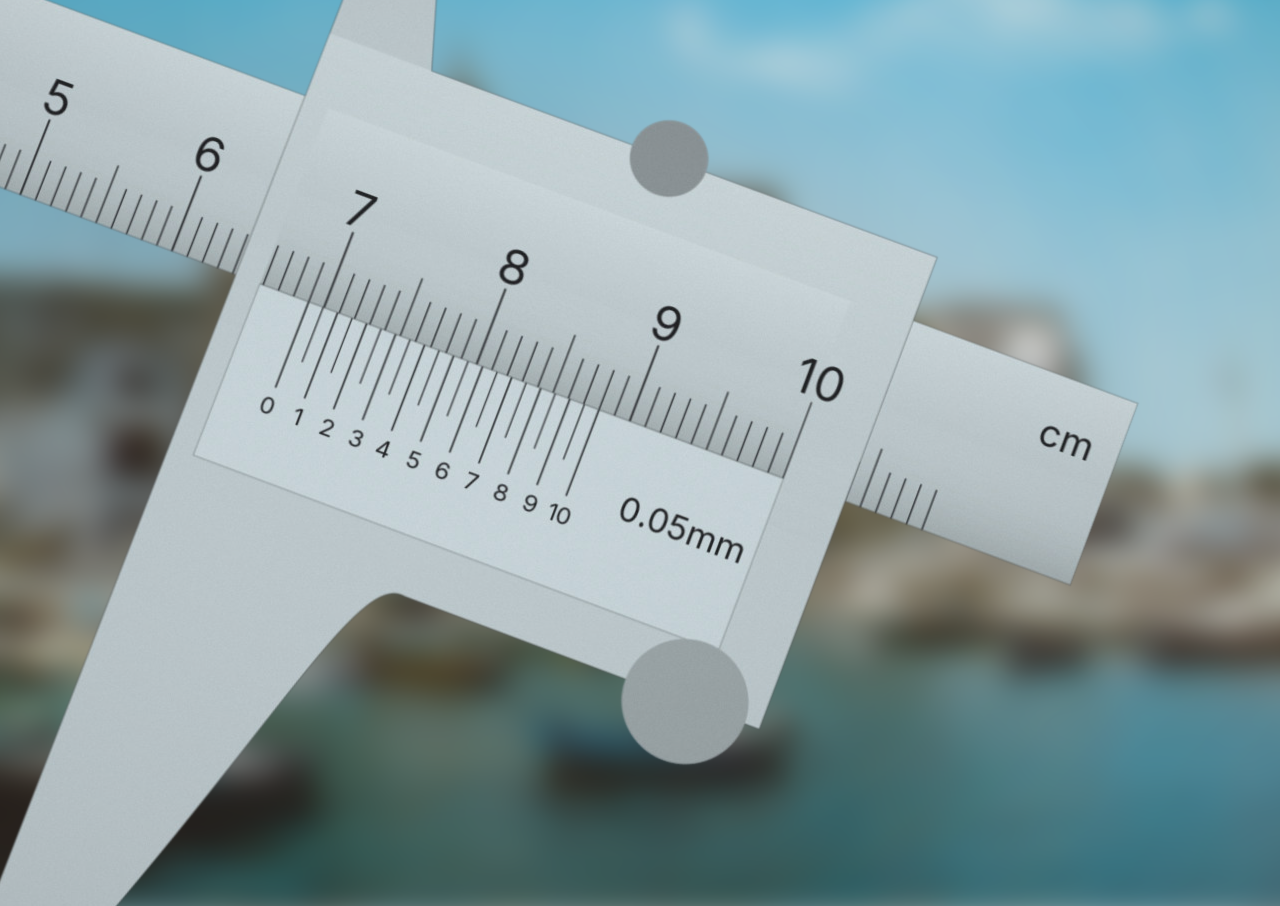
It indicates 69.0 mm
